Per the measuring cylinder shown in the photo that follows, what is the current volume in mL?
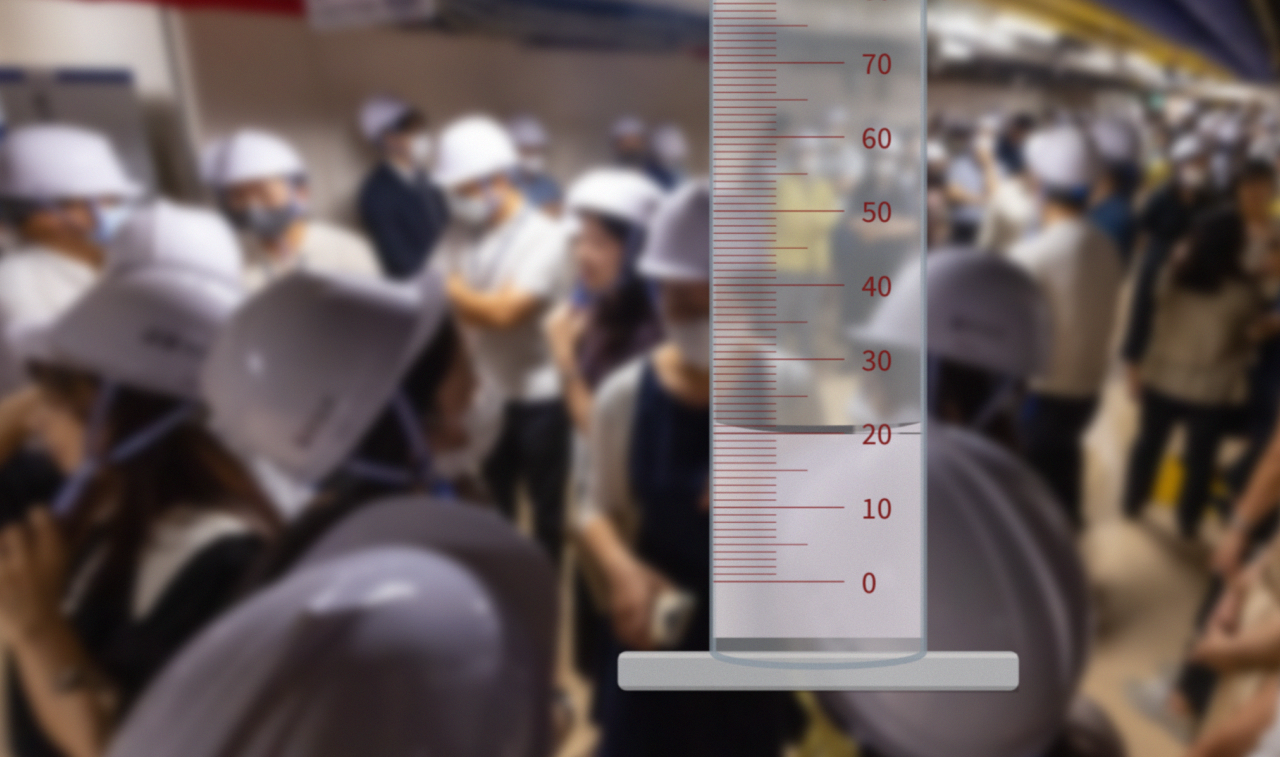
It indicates 20 mL
